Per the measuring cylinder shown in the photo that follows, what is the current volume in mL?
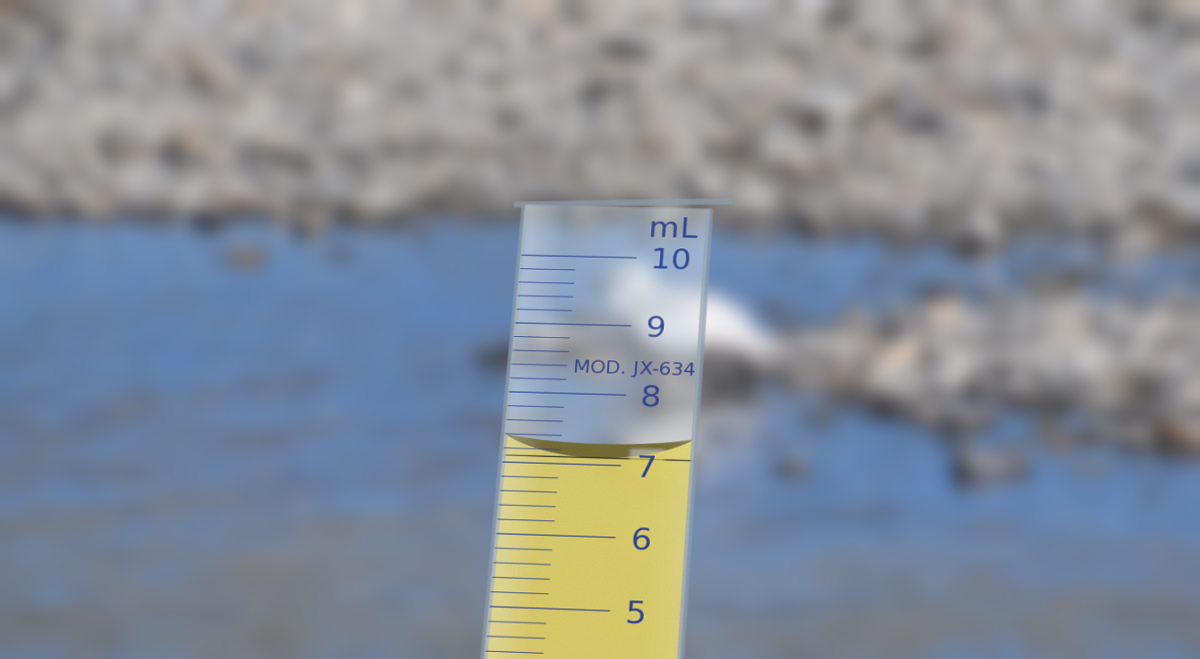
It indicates 7.1 mL
